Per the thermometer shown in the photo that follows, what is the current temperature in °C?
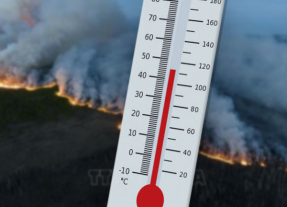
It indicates 45 °C
